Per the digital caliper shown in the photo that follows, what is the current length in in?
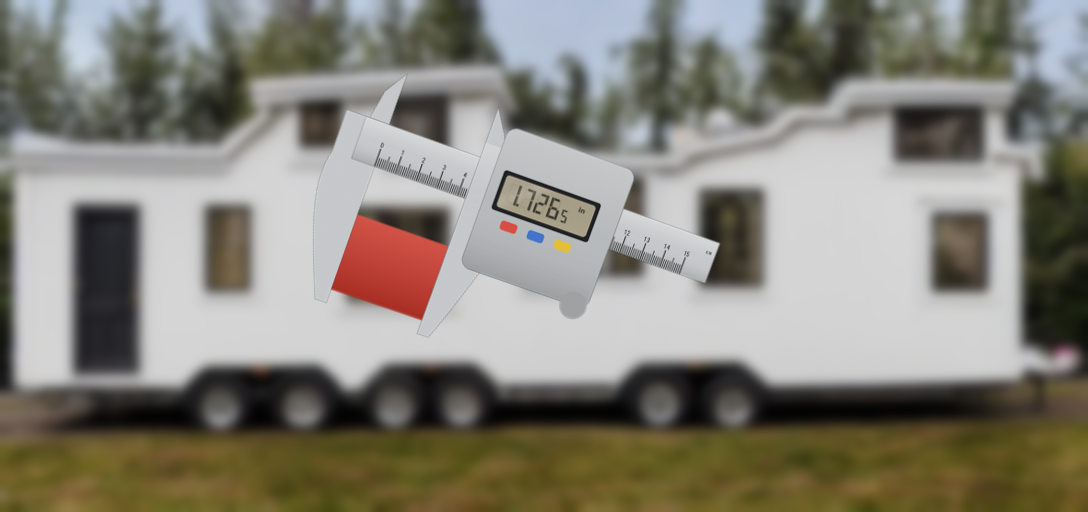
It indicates 1.7265 in
